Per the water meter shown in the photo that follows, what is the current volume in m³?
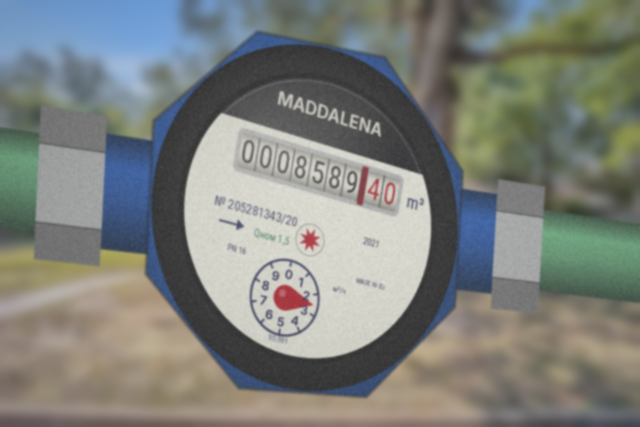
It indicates 8589.402 m³
